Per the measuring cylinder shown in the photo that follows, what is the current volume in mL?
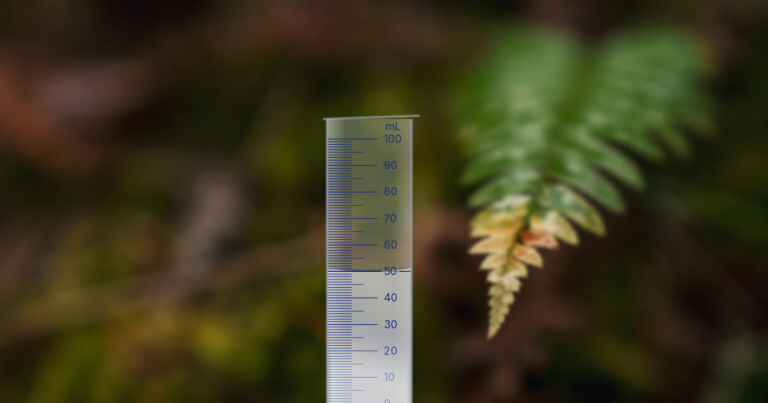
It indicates 50 mL
